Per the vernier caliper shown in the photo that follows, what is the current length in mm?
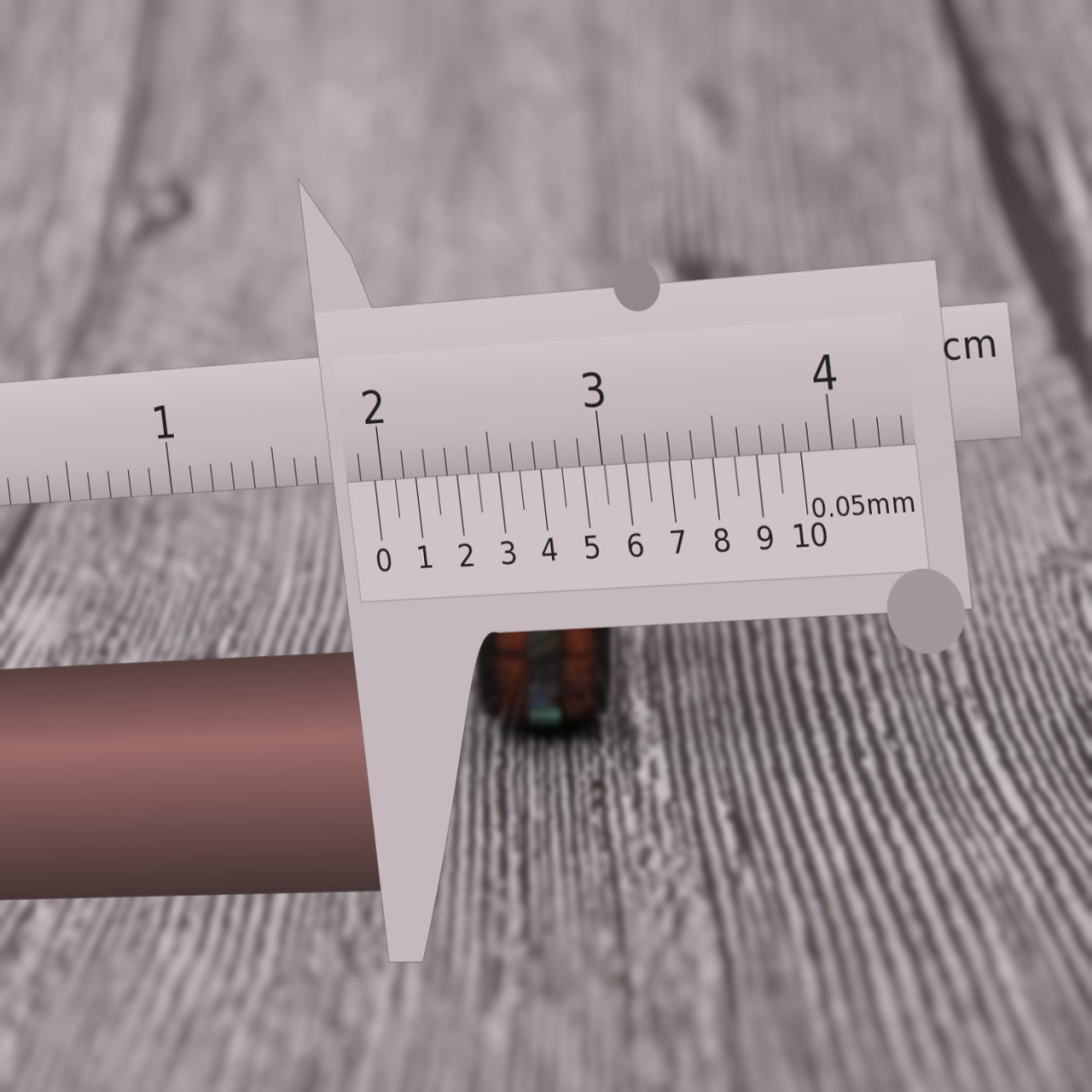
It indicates 19.65 mm
